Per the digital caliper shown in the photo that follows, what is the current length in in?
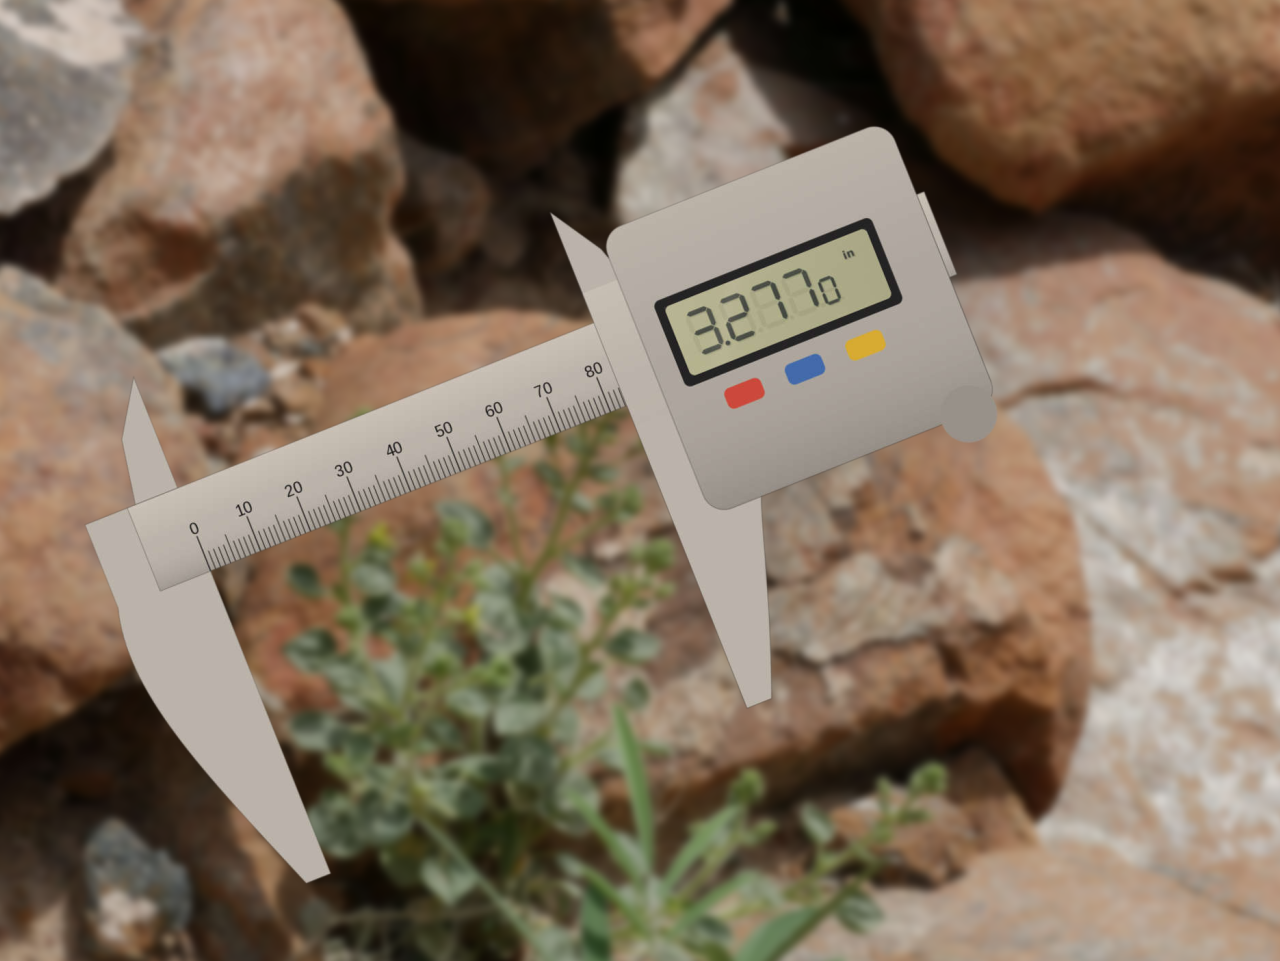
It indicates 3.2770 in
